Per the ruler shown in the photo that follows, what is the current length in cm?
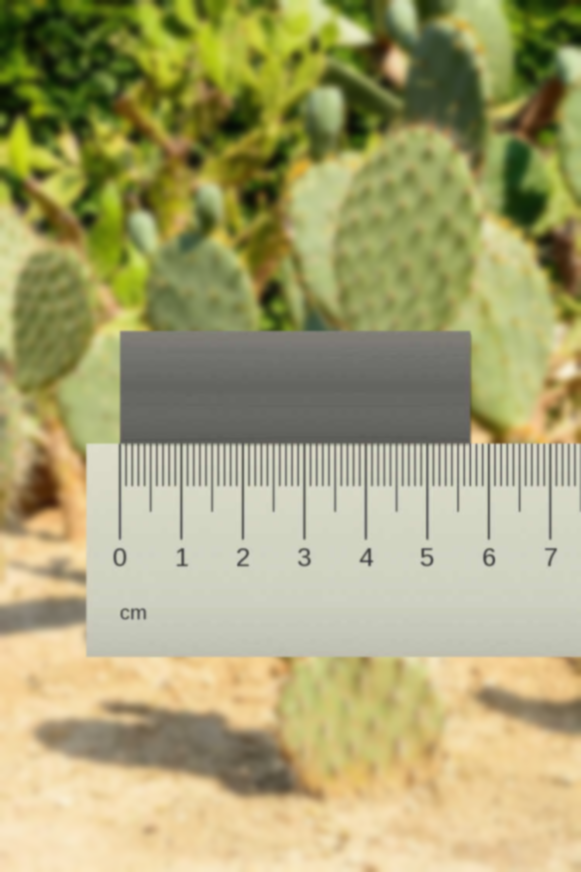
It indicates 5.7 cm
